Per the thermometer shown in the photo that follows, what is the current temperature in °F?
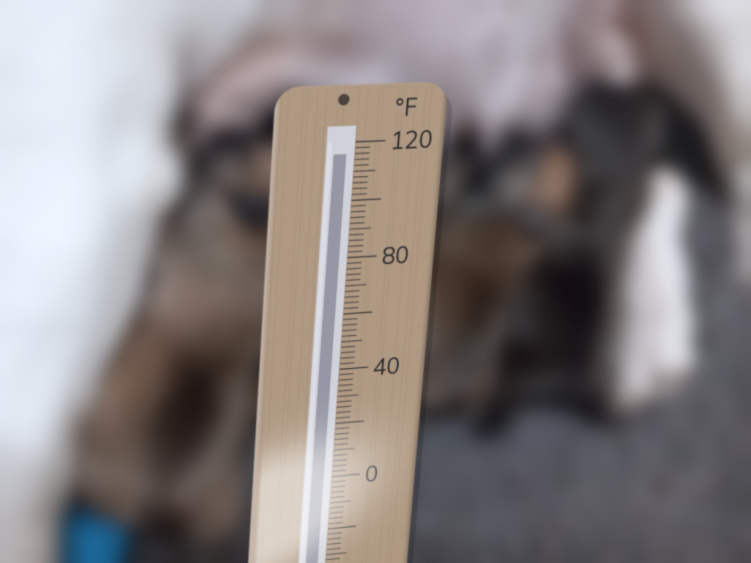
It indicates 116 °F
